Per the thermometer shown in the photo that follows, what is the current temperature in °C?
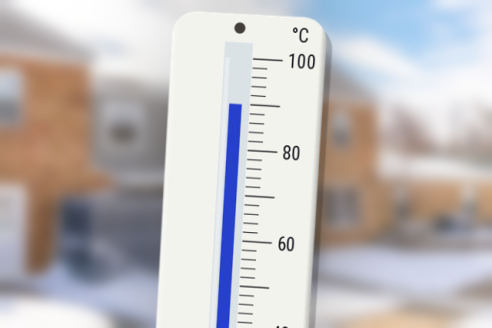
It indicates 90 °C
